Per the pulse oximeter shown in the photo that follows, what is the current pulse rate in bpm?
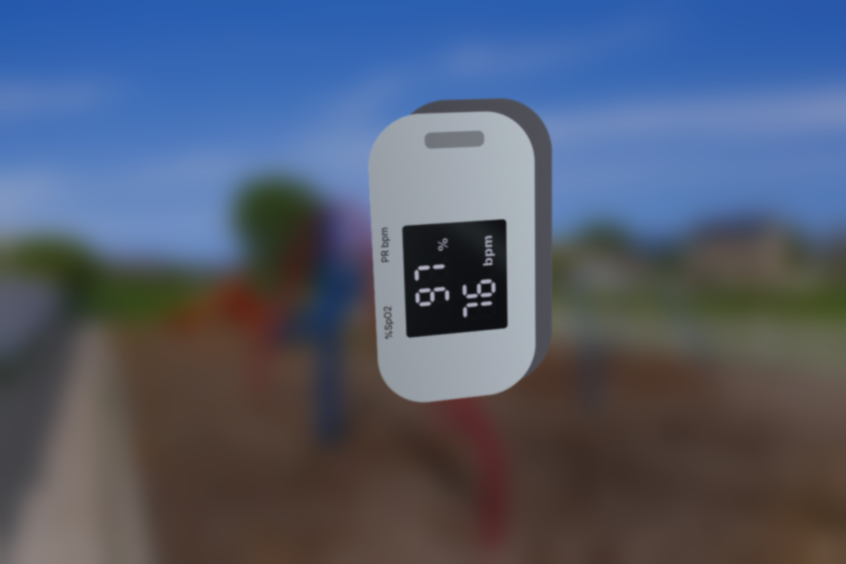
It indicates 76 bpm
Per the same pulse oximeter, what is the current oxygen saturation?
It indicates 97 %
